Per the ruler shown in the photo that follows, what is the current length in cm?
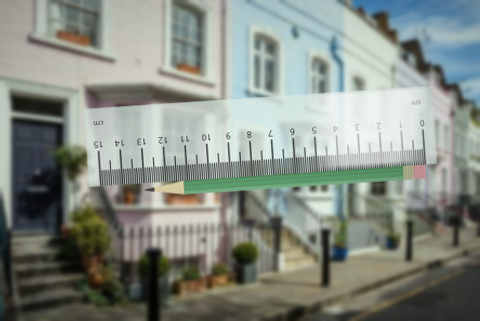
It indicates 13 cm
